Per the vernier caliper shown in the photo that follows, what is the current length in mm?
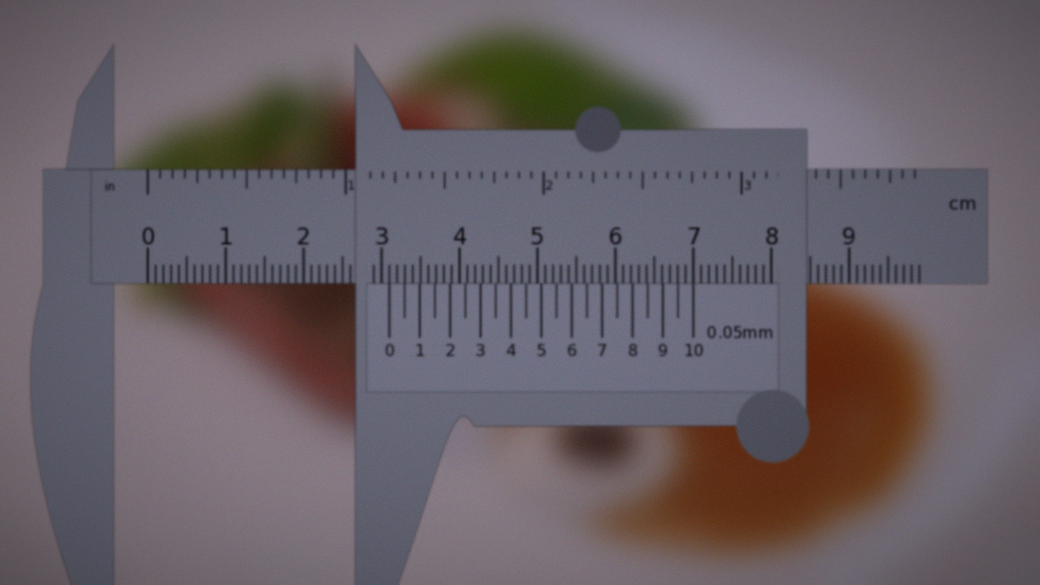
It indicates 31.0 mm
